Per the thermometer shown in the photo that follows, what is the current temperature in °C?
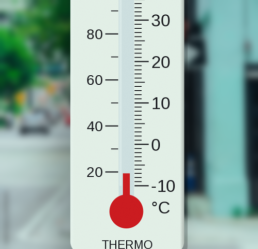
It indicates -7 °C
